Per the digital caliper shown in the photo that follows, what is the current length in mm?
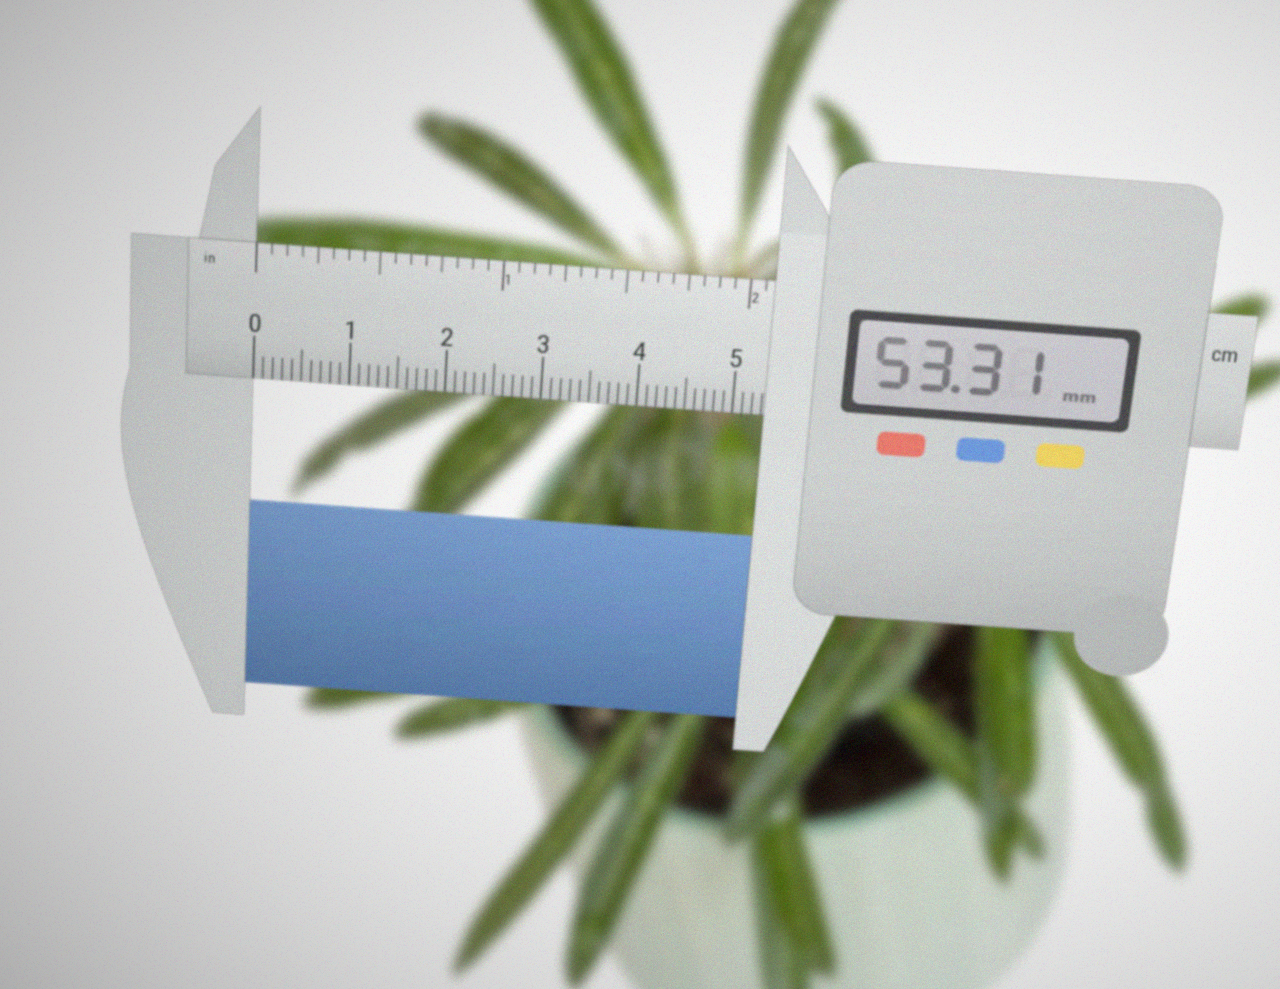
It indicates 53.31 mm
